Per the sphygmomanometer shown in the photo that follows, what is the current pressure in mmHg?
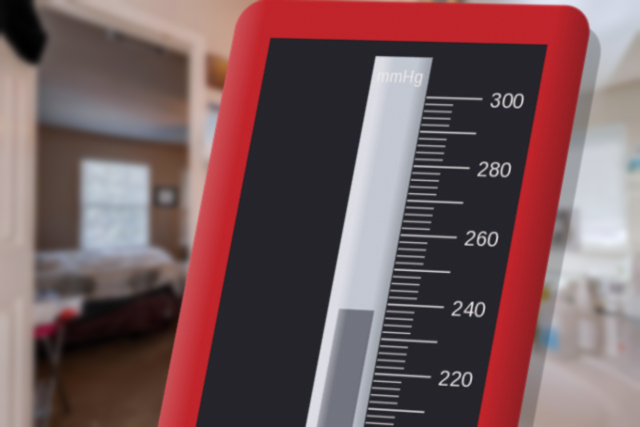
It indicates 238 mmHg
